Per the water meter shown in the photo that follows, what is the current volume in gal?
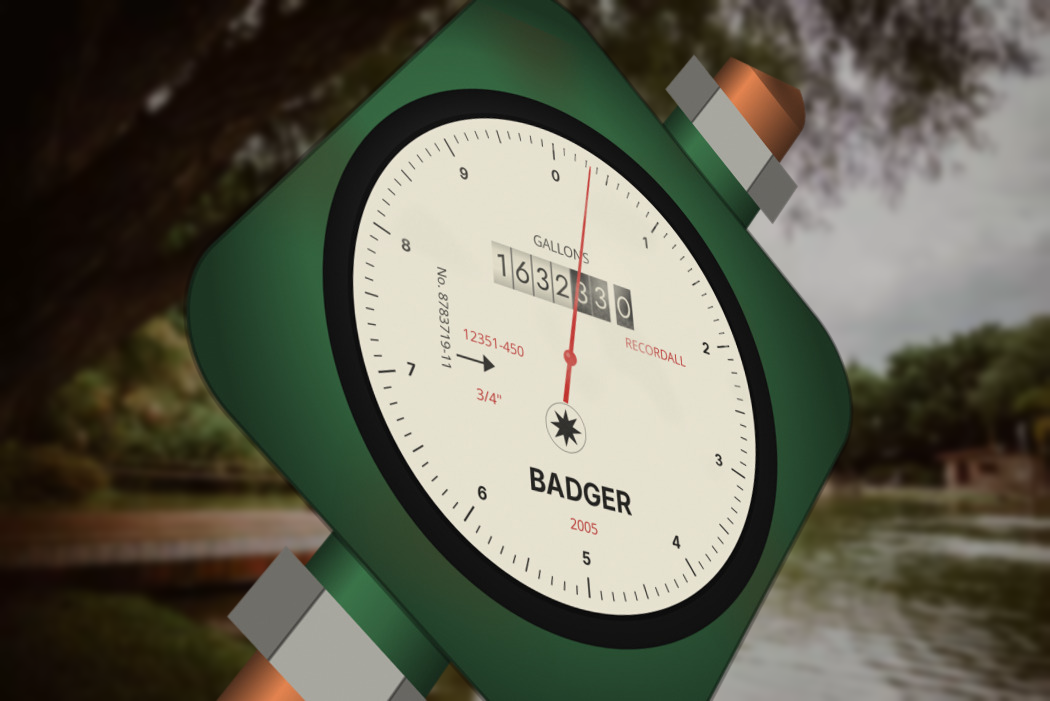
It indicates 1632330.3 gal
